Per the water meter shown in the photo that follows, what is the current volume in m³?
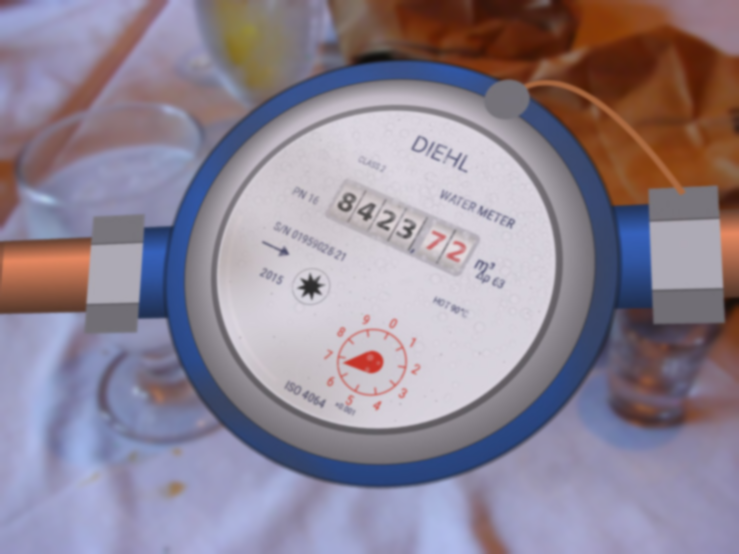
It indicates 8423.726 m³
